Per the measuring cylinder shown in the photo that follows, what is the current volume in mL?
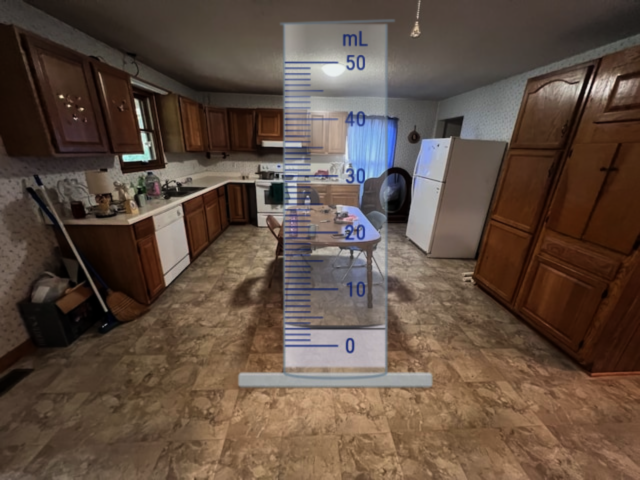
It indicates 3 mL
